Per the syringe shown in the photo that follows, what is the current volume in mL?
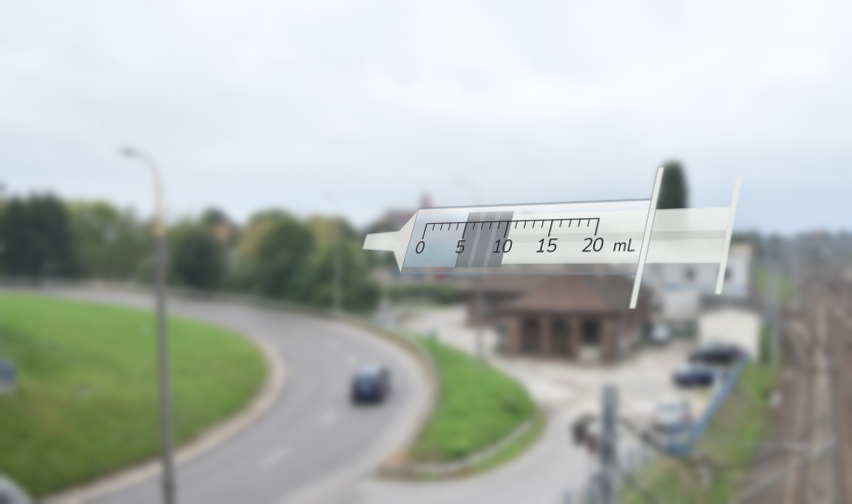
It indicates 5 mL
